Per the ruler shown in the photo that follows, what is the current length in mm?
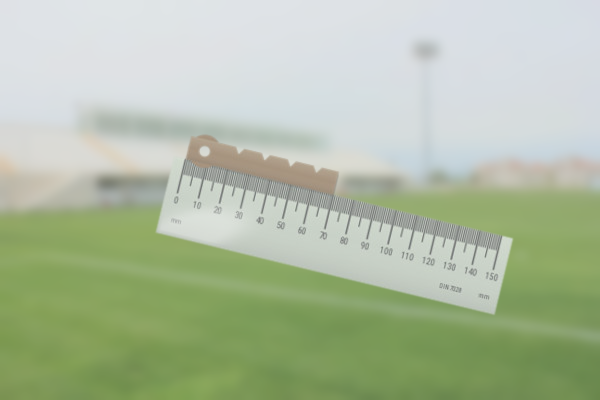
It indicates 70 mm
